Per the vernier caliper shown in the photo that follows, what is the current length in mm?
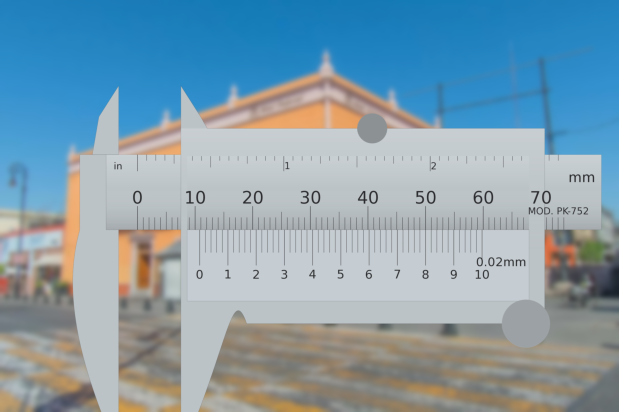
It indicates 10.8 mm
